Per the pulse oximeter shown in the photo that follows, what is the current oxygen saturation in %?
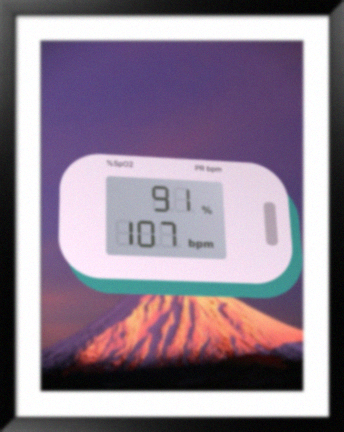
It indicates 91 %
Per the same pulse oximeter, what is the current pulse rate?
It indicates 107 bpm
